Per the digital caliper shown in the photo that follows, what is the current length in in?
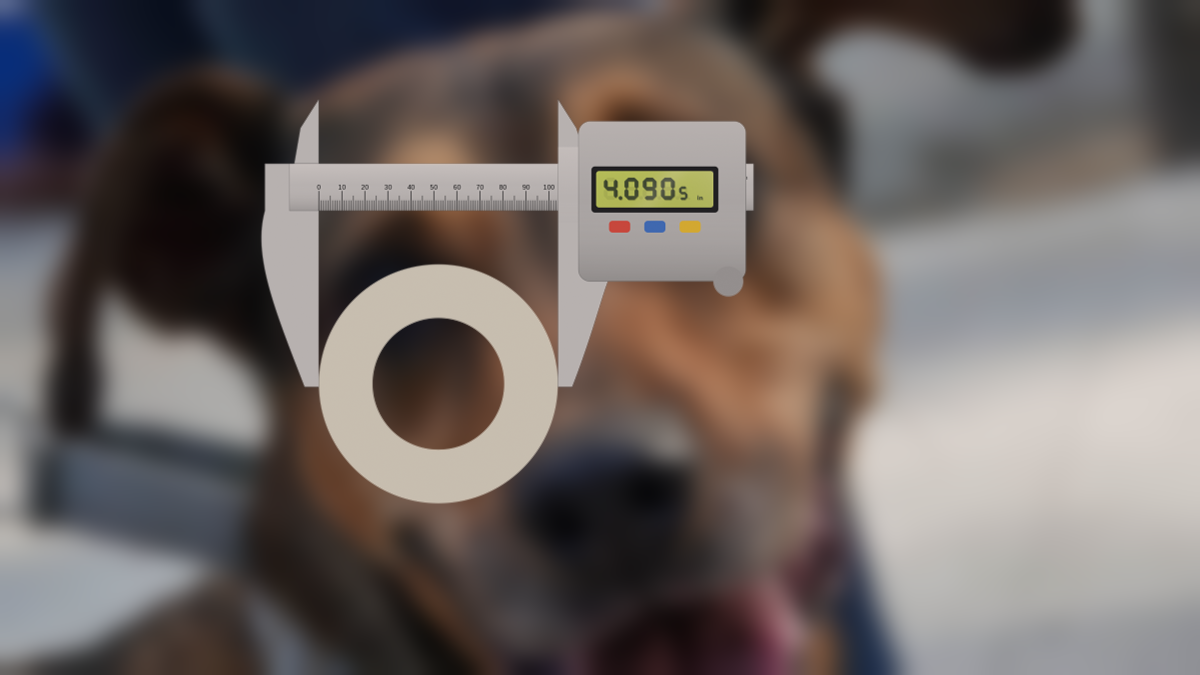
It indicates 4.0905 in
